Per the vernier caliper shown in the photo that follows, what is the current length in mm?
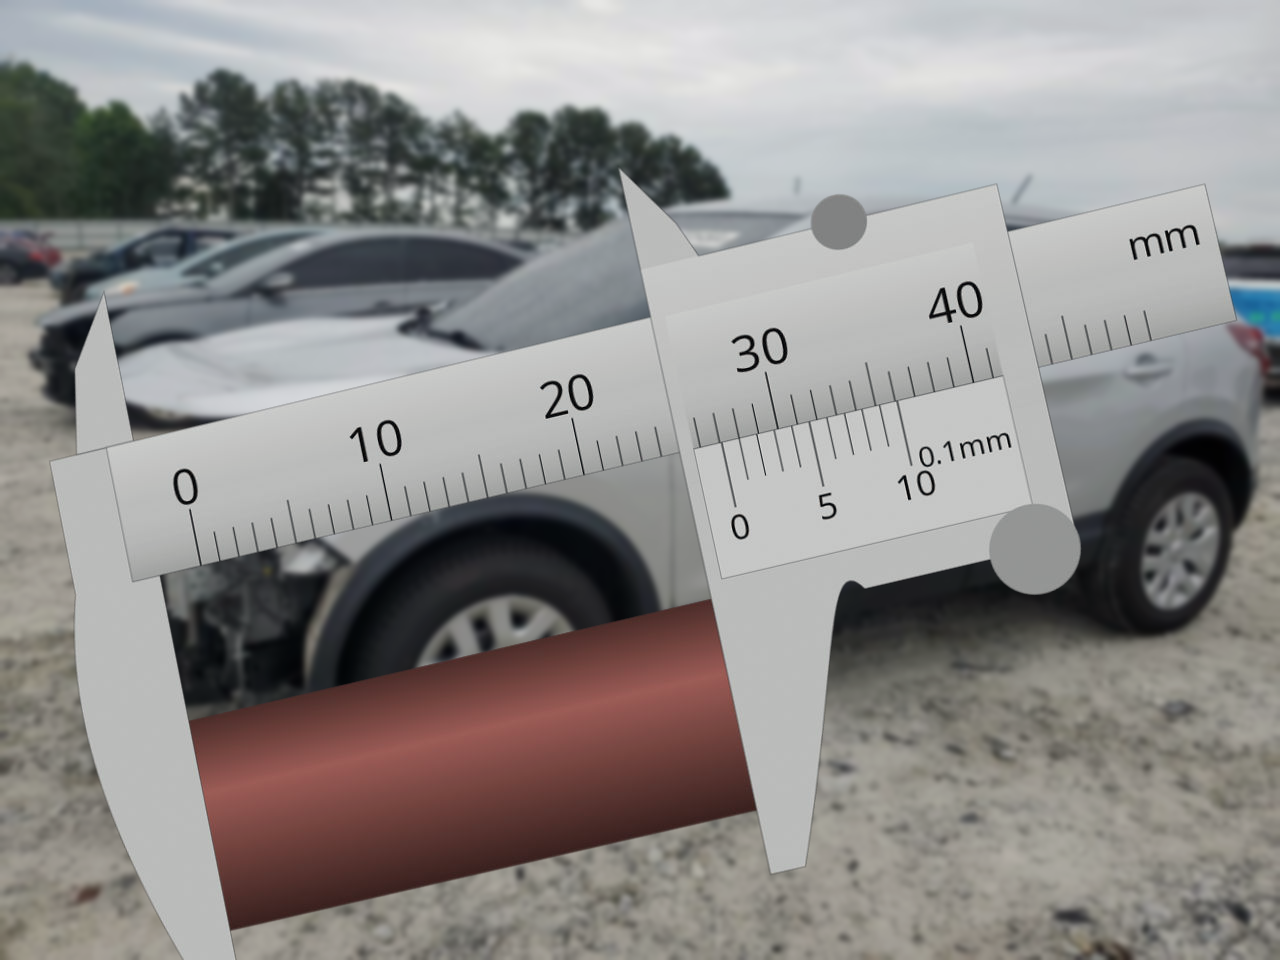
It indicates 27.1 mm
